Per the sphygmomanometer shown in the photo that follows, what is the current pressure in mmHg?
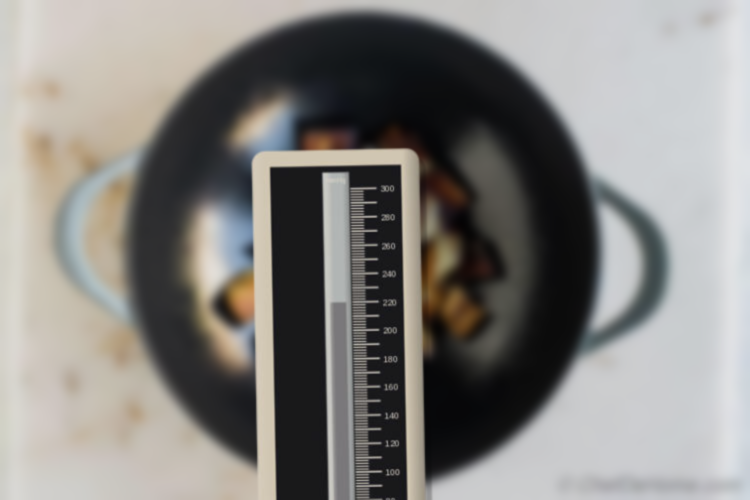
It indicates 220 mmHg
